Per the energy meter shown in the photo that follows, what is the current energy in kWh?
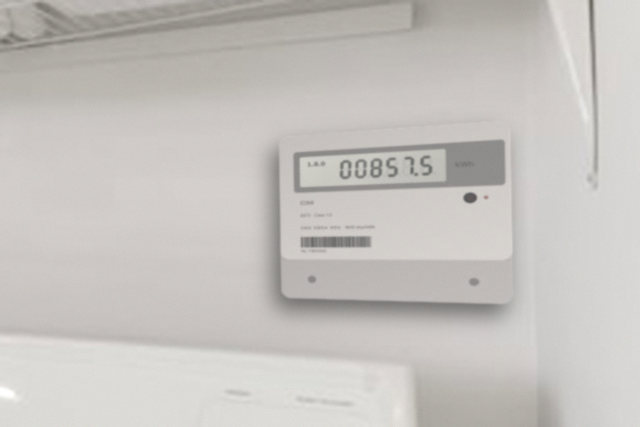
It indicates 857.5 kWh
